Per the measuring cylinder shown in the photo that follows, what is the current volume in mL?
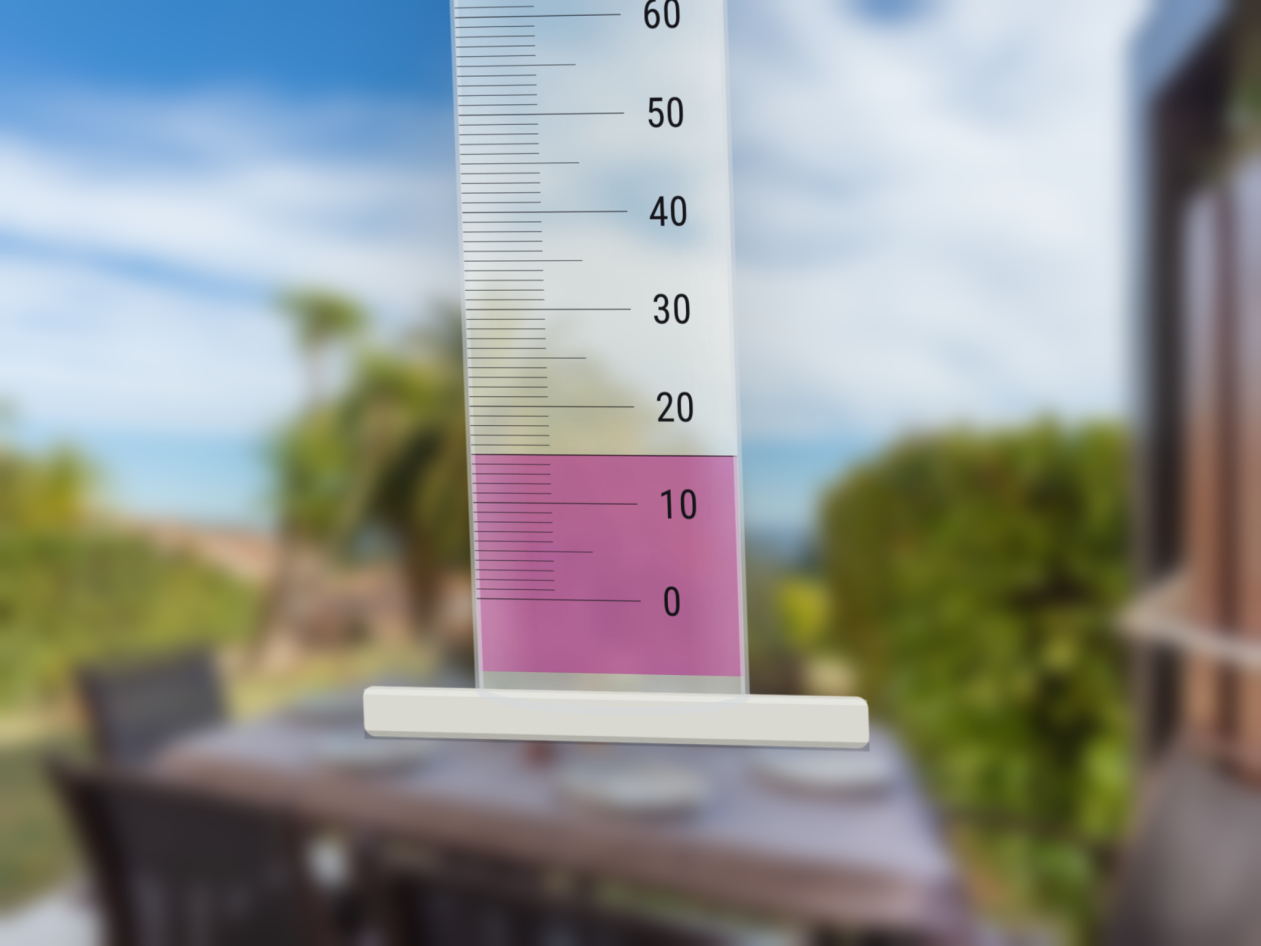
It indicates 15 mL
